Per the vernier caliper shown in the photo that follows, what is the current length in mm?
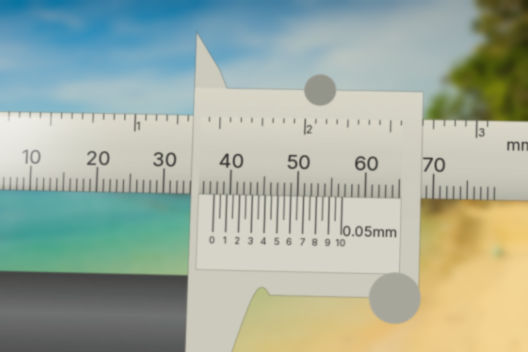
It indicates 37.6 mm
